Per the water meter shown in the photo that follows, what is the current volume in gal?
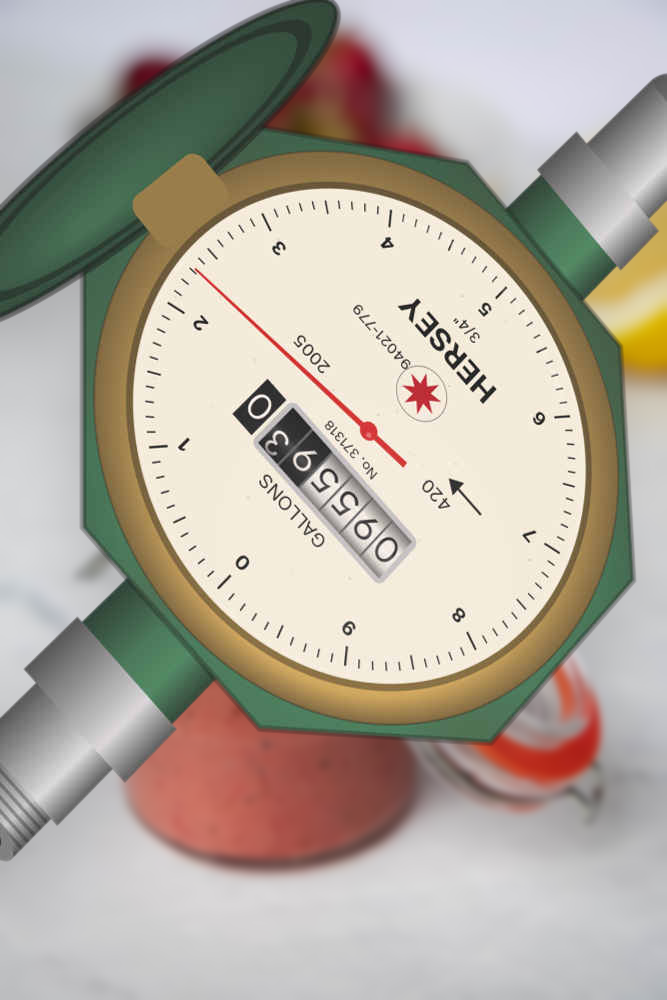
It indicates 955932.3 gal
